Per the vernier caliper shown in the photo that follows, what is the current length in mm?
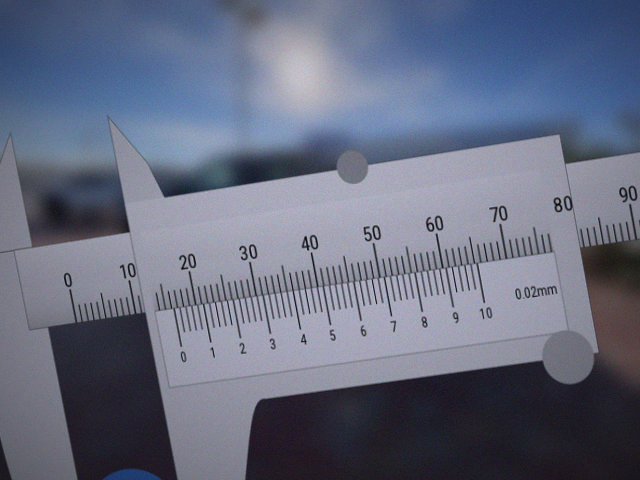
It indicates 16.4 mm
